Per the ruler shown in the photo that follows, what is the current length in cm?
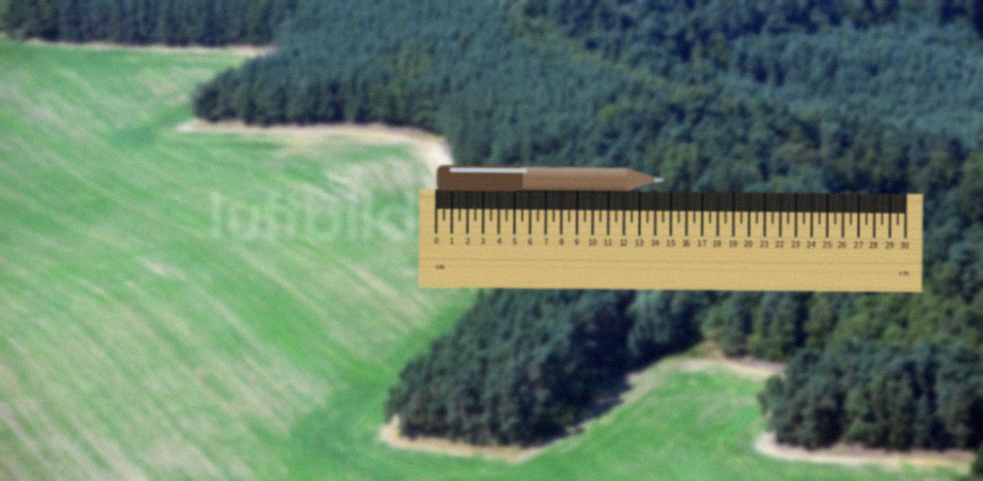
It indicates 14.5 cm
